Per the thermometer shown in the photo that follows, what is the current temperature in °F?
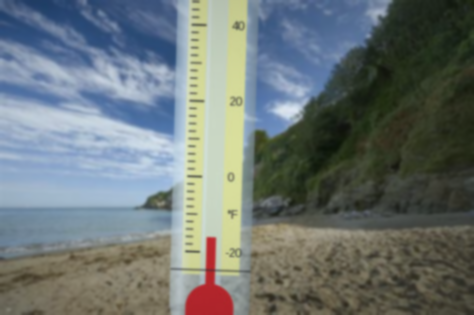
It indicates -16 °F
